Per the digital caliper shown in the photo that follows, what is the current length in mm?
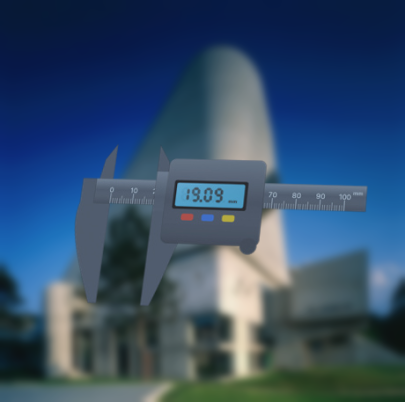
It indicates 19.09 mm
